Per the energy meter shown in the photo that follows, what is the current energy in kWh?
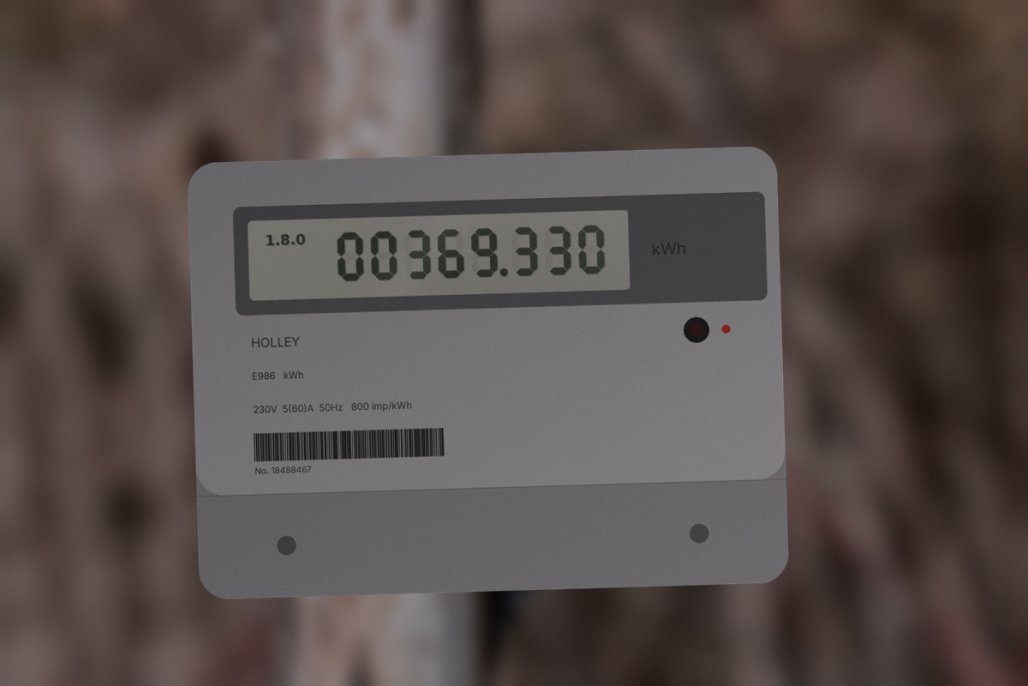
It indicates 369.330 kWh
